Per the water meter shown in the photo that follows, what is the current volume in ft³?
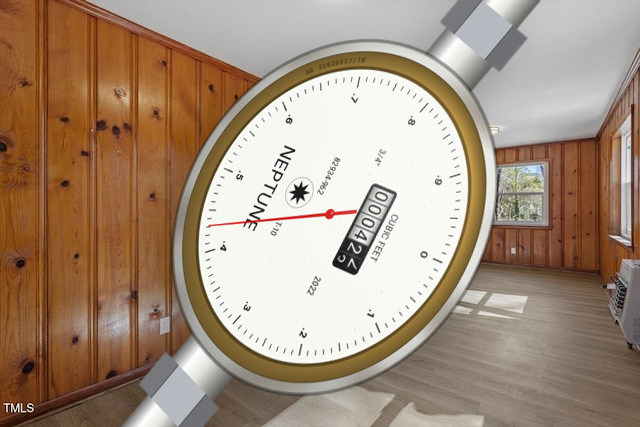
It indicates 422.43 ft³
